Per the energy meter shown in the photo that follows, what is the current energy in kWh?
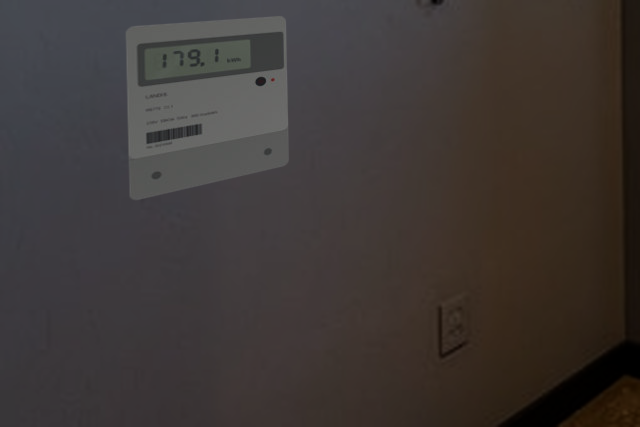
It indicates 179.1 kWh
